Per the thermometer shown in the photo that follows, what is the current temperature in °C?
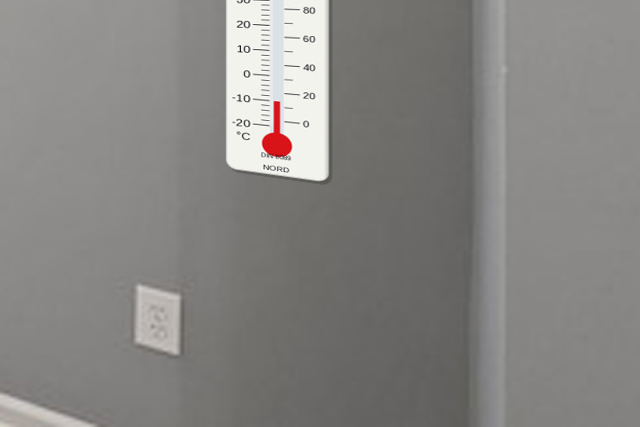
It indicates -10 °C
